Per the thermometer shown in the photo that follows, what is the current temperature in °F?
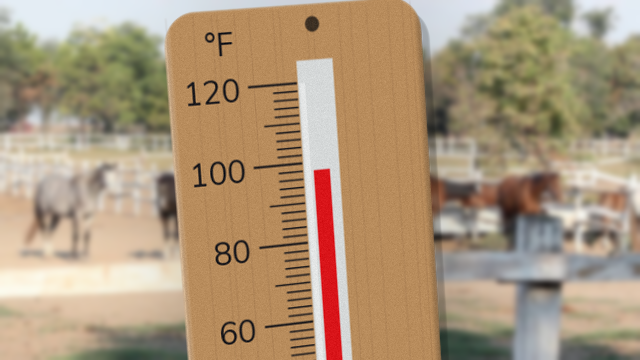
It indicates 98 °F
